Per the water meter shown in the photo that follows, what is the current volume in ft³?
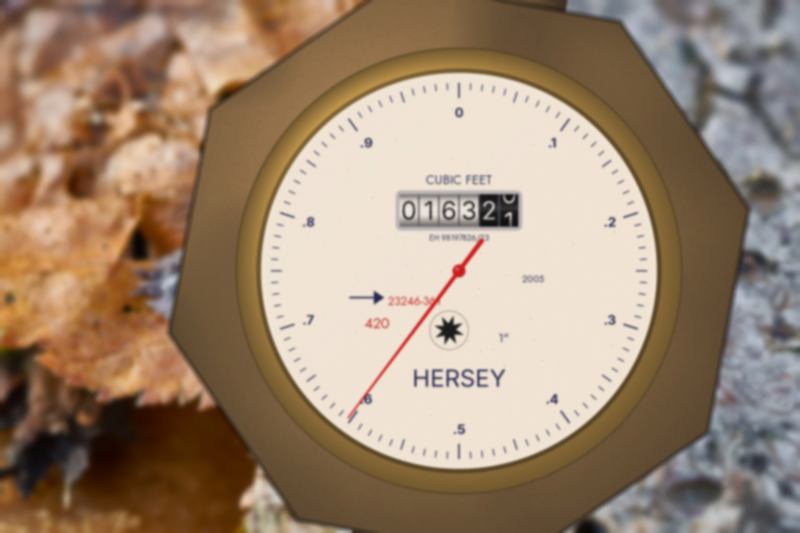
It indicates 16320.60 ft³
